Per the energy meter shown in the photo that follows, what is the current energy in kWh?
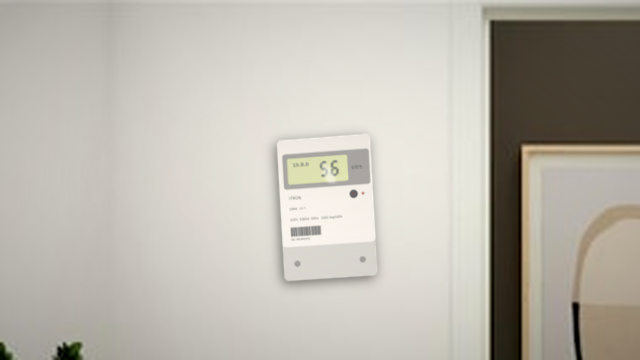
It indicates 56 kWh
